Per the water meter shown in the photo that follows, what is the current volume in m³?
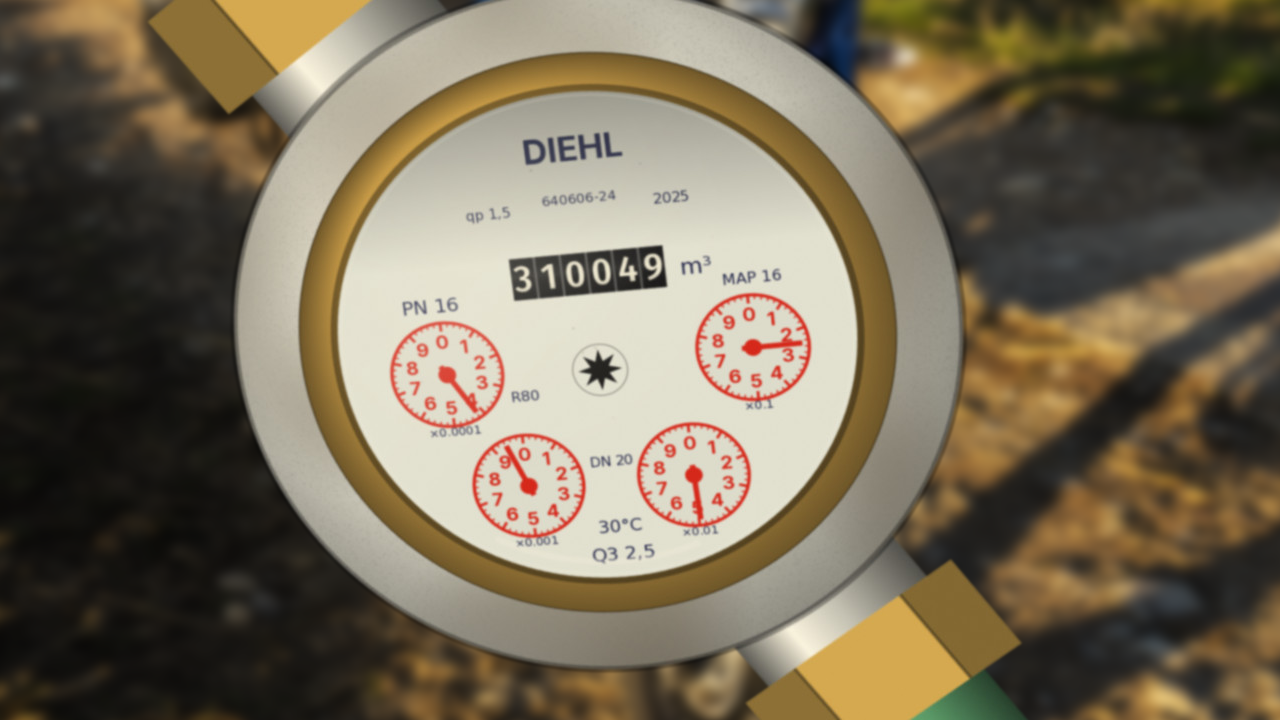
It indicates 310049.2494 m³
